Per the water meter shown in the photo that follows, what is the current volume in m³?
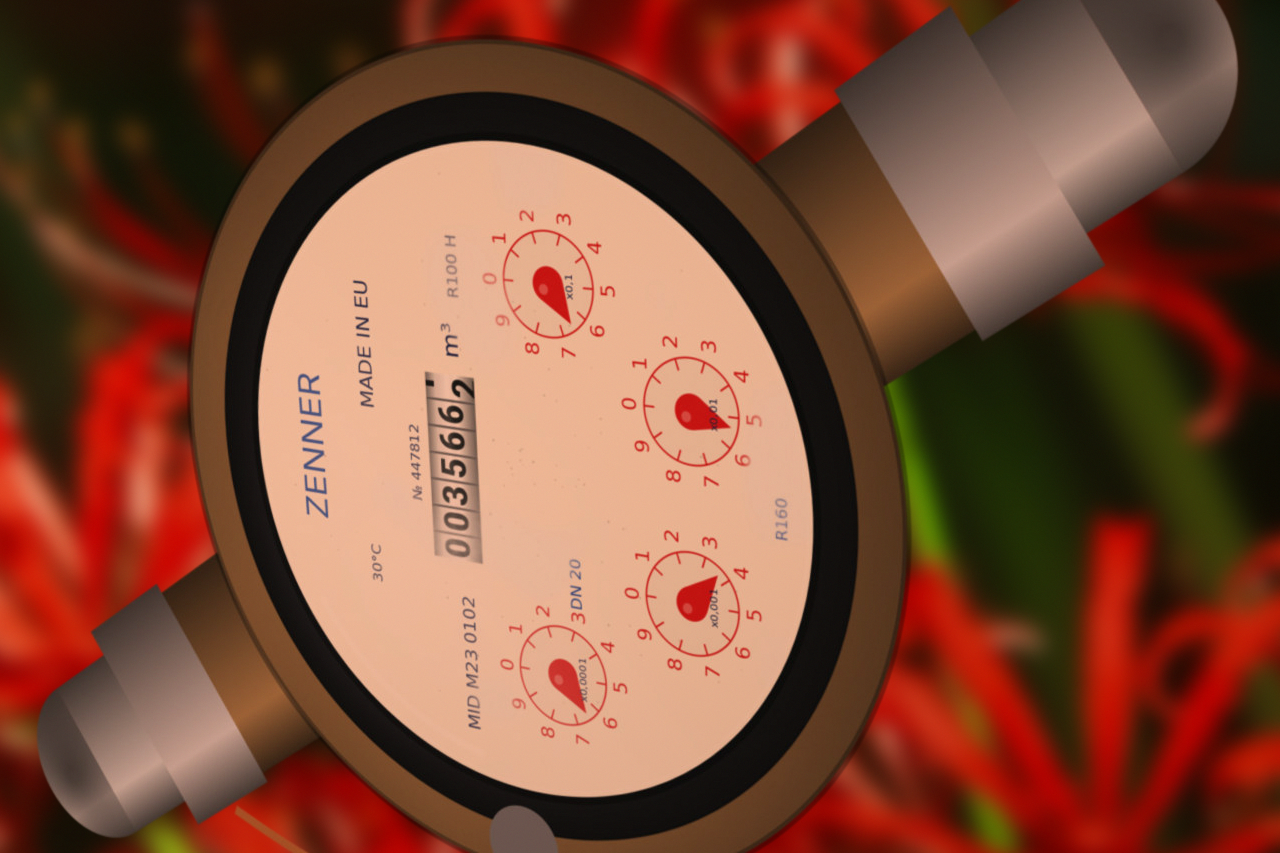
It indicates 35661.6536 m³
